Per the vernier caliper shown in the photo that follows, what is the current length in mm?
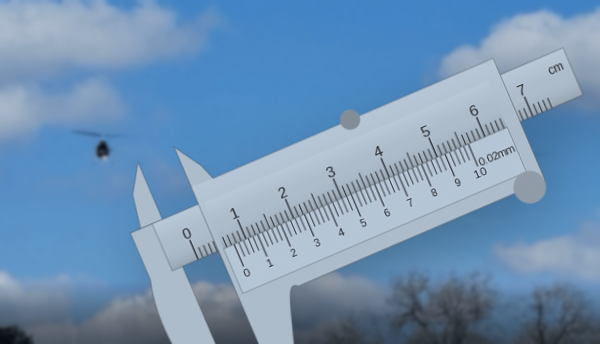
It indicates 7.5 mm
